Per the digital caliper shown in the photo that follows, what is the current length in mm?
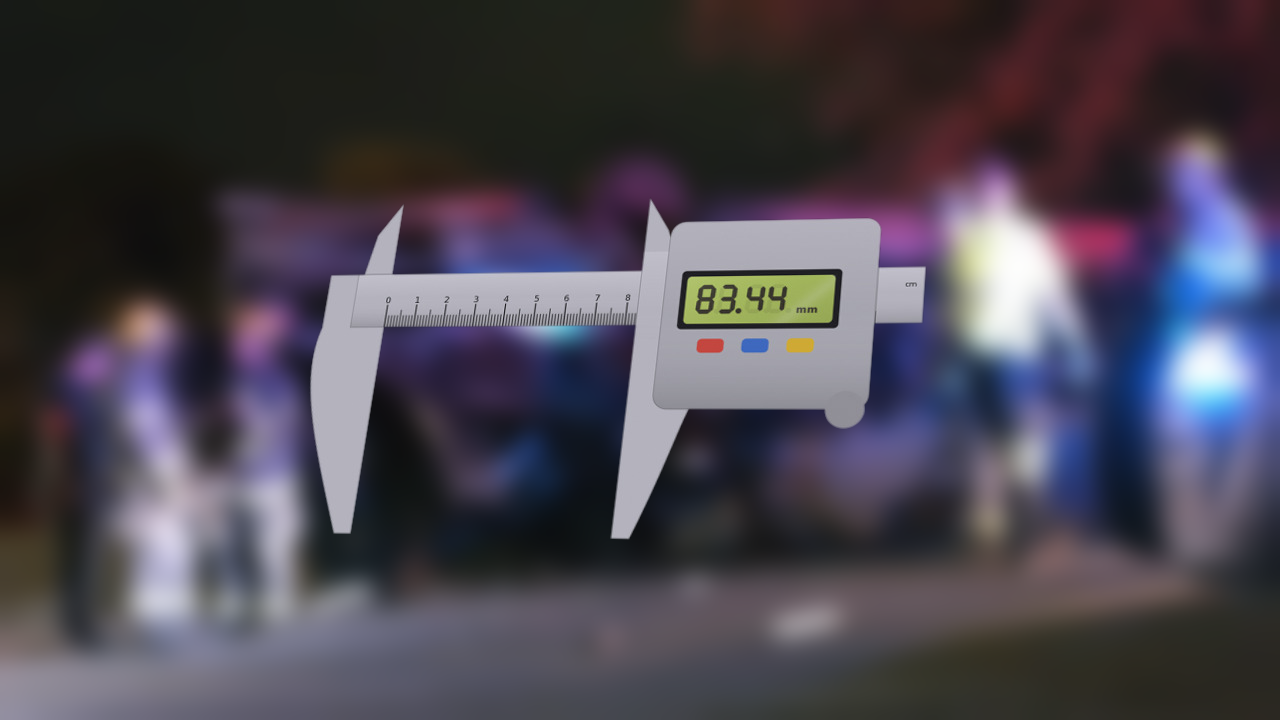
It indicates 83.44 mm
